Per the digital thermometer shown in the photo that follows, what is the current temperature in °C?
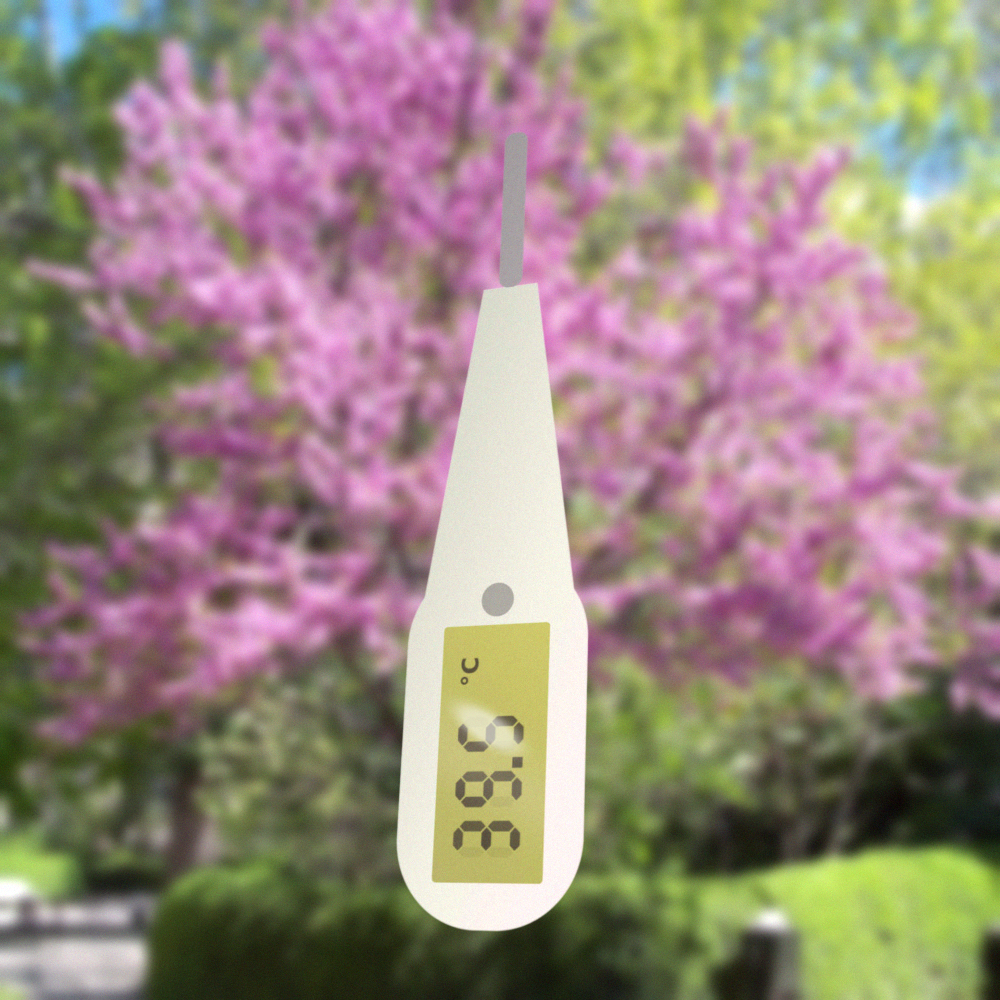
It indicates 39.5 °C
